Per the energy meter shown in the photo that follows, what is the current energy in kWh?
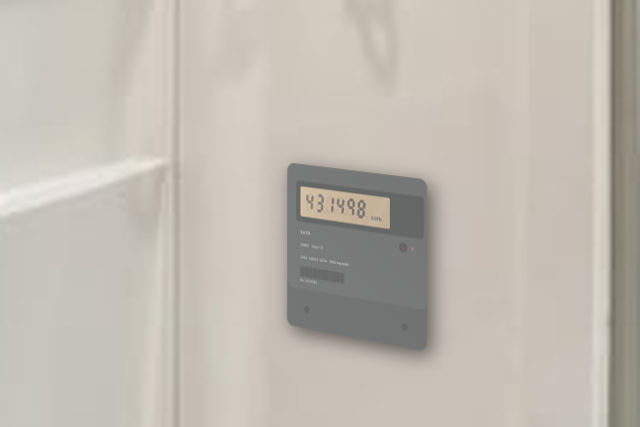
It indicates 431498 kWh
